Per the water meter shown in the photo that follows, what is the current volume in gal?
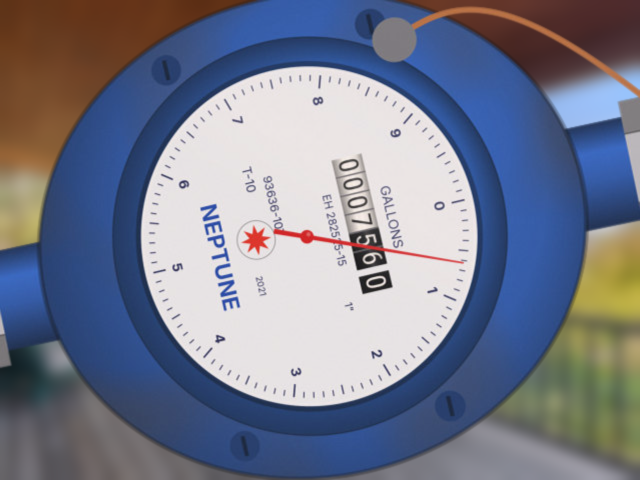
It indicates 7560.6 gal
